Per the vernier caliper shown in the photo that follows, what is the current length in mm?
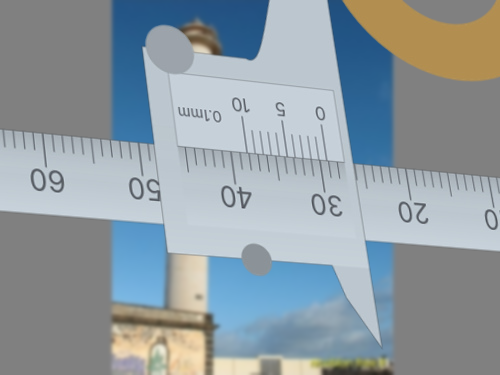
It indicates 29.2 mm
